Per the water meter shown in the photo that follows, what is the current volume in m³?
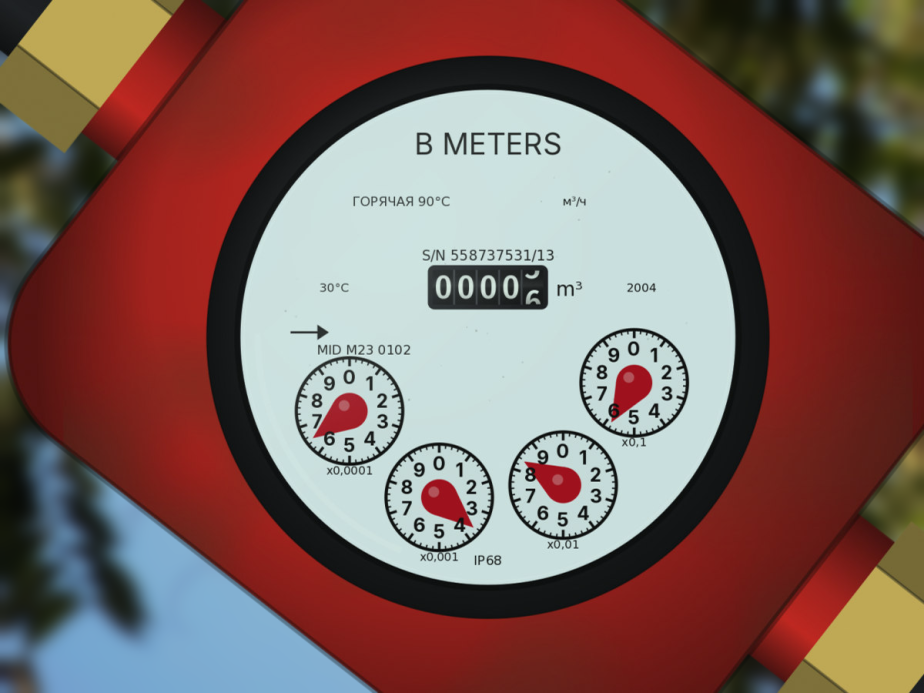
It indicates 5.5836 m³
